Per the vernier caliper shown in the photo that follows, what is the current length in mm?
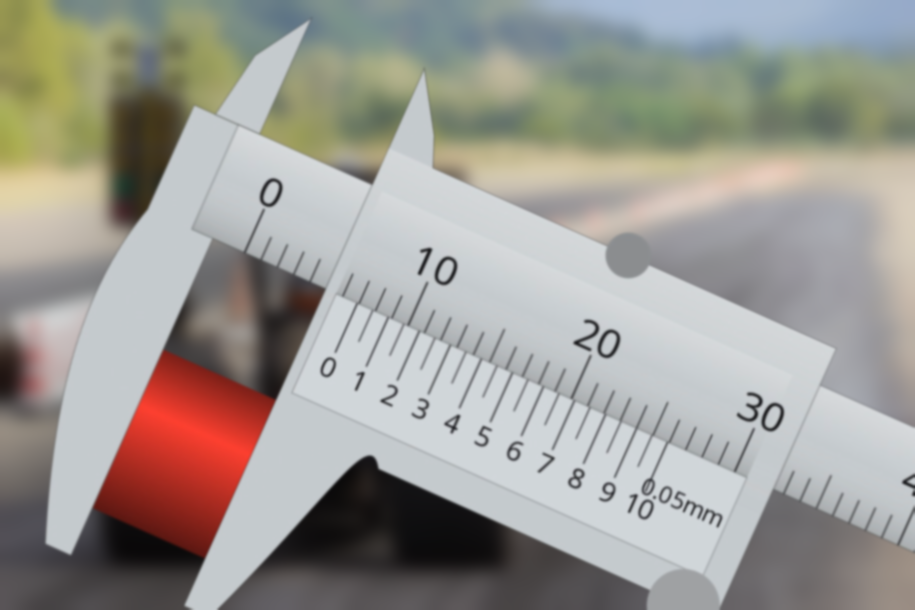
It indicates 6.9 mm
